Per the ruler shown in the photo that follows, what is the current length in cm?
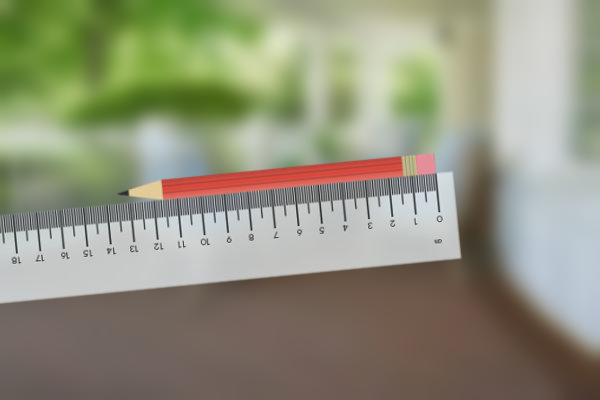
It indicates 13.5 cm
